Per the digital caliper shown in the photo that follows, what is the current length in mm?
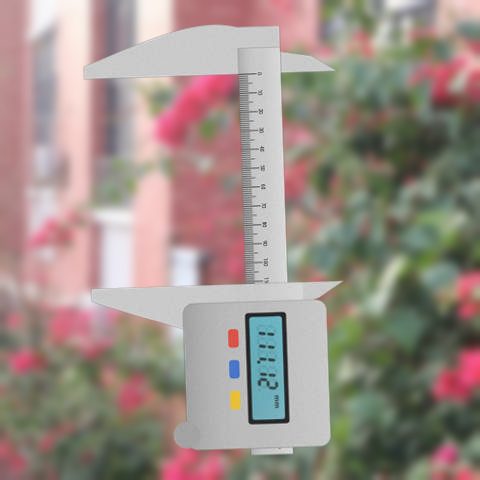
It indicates 111.12 mm
